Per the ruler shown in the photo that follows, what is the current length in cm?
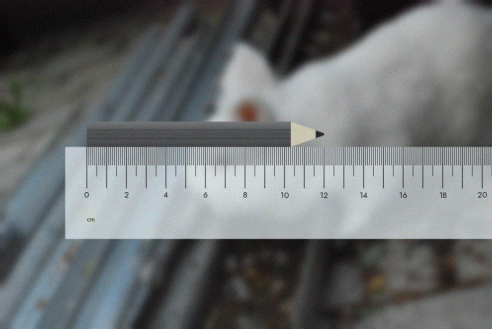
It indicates 12 cm
